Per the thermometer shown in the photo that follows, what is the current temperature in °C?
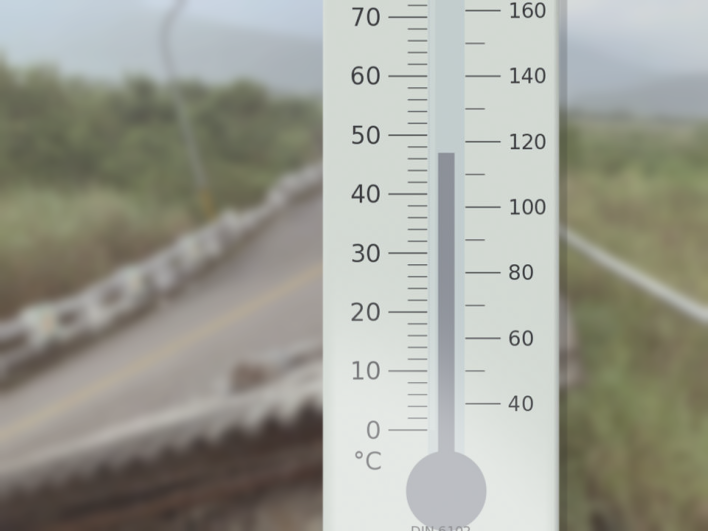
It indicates 47 °C
